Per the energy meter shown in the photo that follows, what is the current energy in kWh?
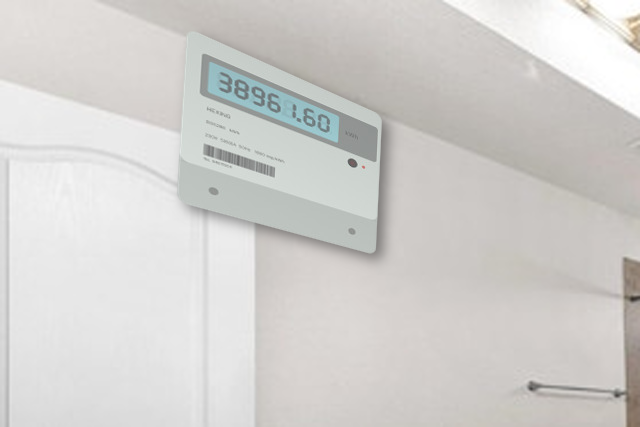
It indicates 38961.60 kWh
